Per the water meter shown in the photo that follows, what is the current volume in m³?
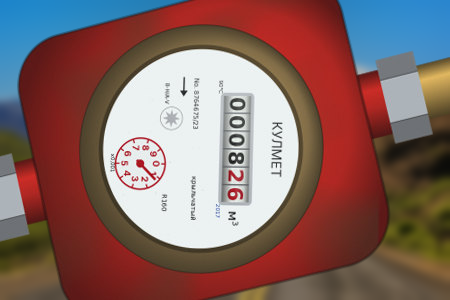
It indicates 8.261 m³
